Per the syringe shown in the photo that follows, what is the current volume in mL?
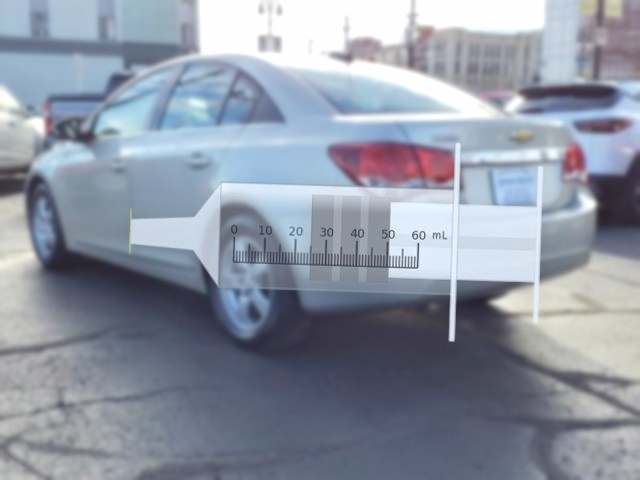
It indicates 25 mL
